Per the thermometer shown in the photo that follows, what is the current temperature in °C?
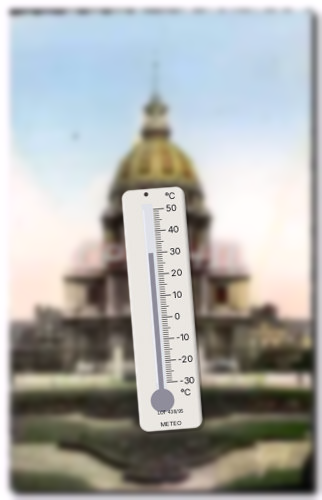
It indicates 30 °C
